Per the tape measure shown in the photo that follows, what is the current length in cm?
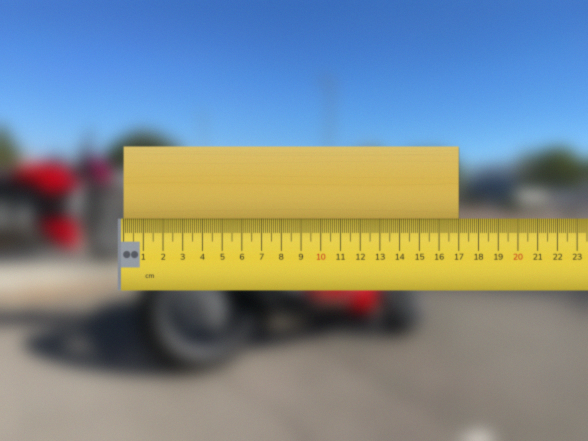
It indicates 17 cm
